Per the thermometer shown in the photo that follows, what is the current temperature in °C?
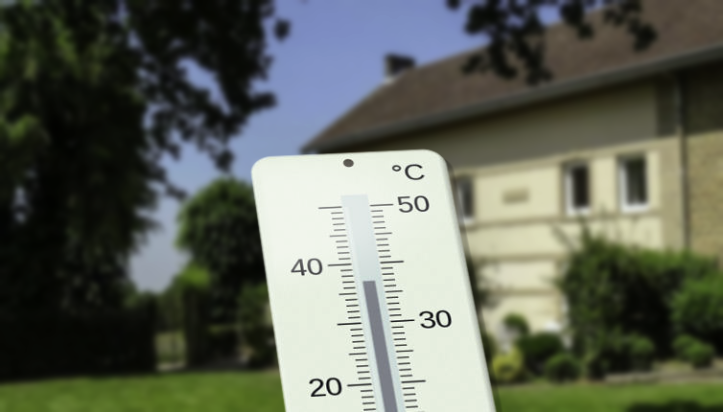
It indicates 37 °C
